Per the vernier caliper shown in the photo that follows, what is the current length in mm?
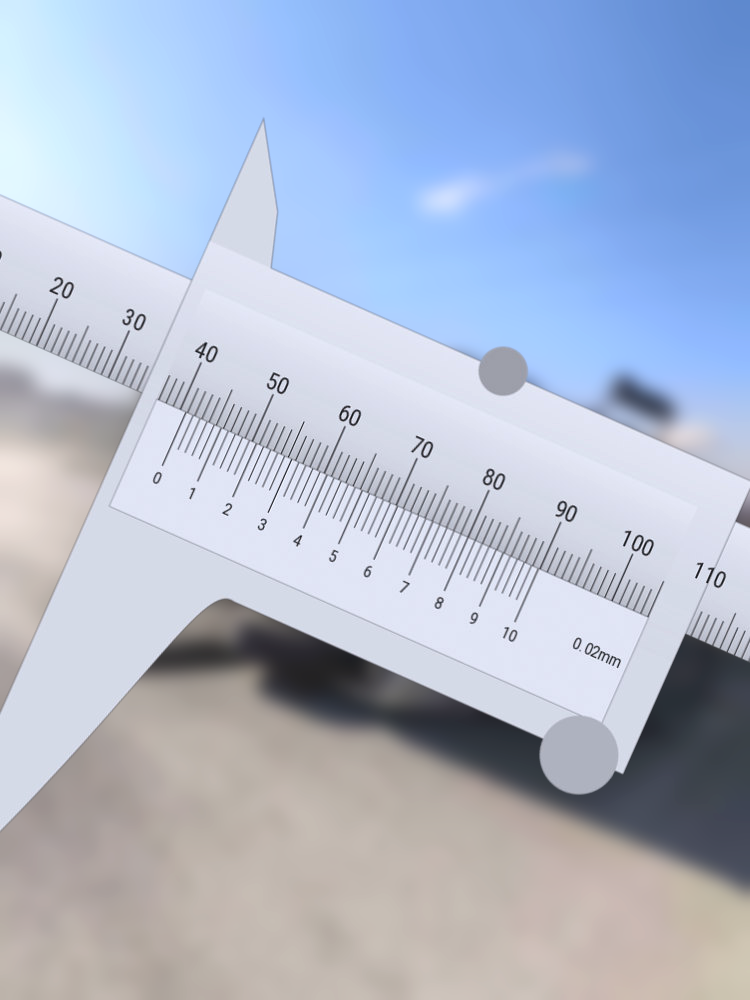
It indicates 40.8 mm
